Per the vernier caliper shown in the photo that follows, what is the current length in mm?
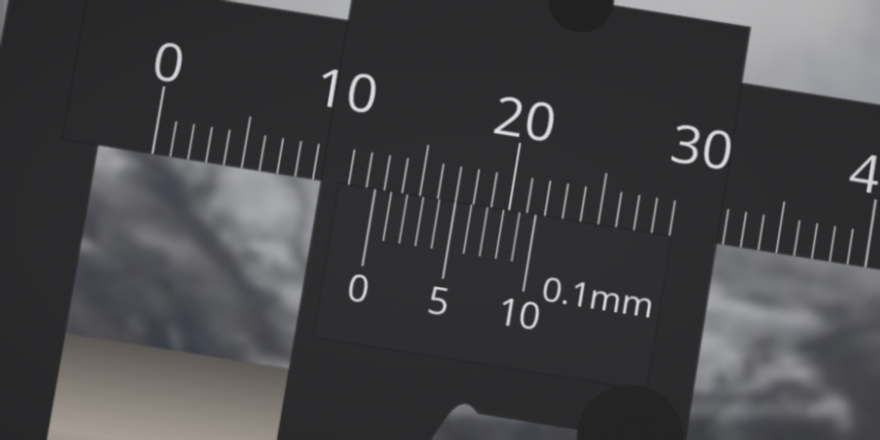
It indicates 12.5 mm
